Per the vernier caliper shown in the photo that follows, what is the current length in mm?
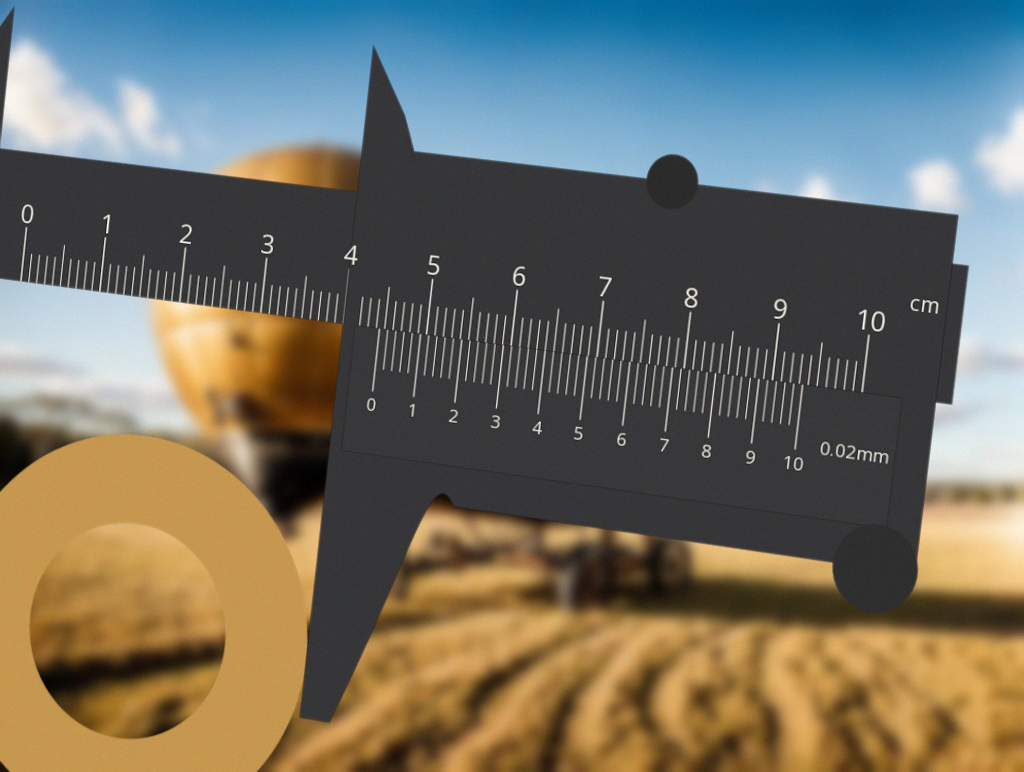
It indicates 44.4 mm
